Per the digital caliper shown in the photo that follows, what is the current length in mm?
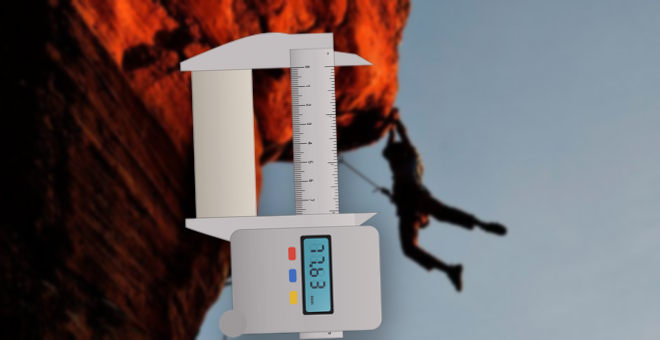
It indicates 77.63 mm
